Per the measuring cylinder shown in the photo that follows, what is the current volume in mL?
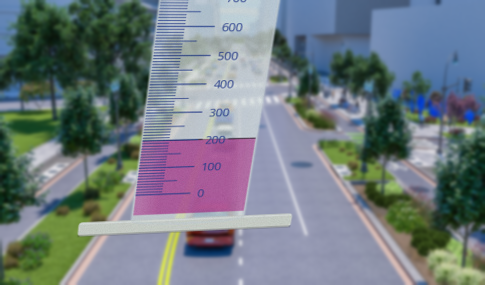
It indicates 200 mL
